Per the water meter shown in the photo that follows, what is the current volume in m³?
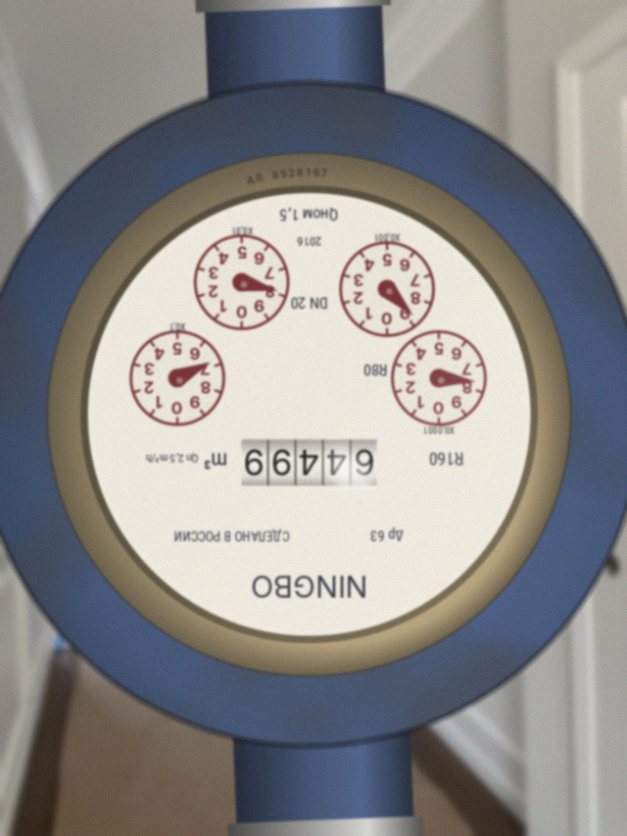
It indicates 64499.6787 m³
